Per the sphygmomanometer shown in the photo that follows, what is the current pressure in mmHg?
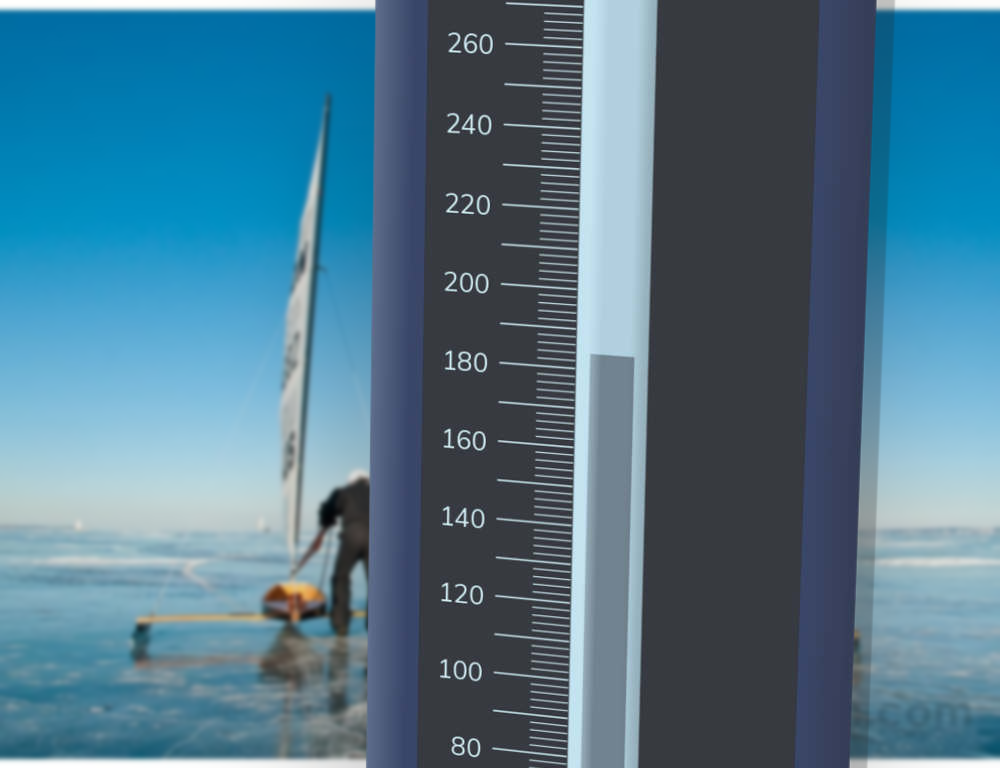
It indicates 184 mmHg
